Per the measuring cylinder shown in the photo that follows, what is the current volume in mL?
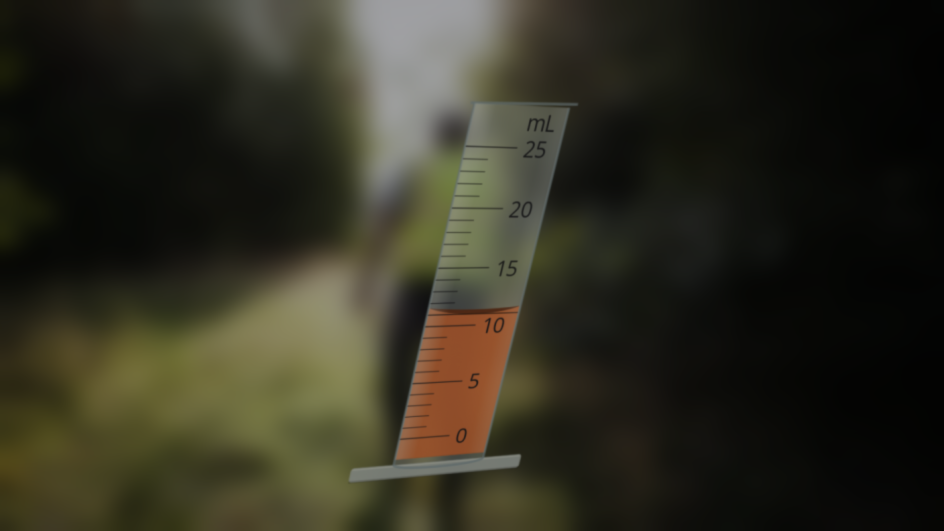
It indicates 11 mL
